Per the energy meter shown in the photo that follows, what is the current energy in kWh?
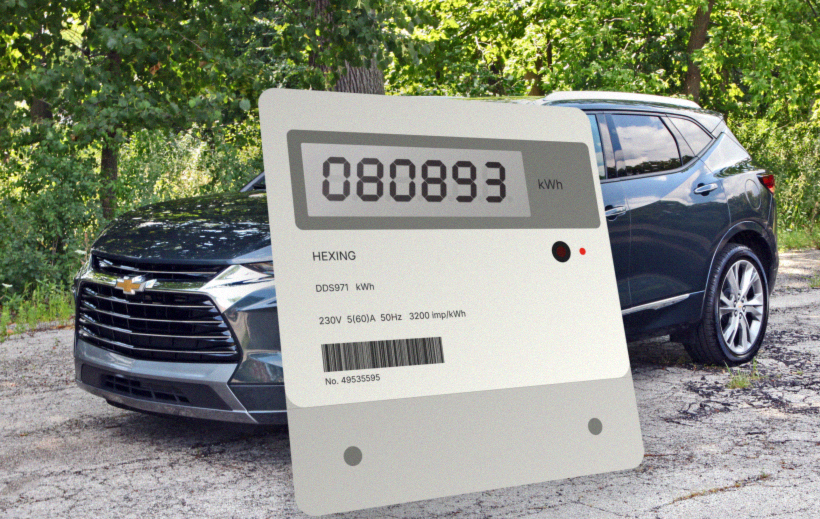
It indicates 80893 kWh
